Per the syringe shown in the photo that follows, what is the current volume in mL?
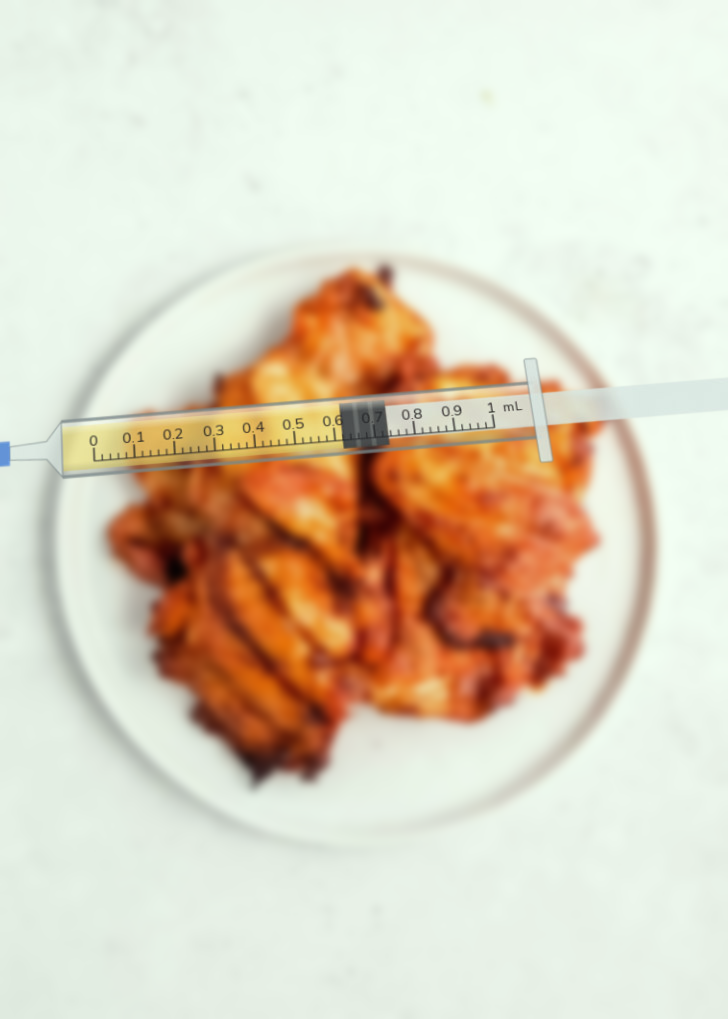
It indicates 0.62 mL
